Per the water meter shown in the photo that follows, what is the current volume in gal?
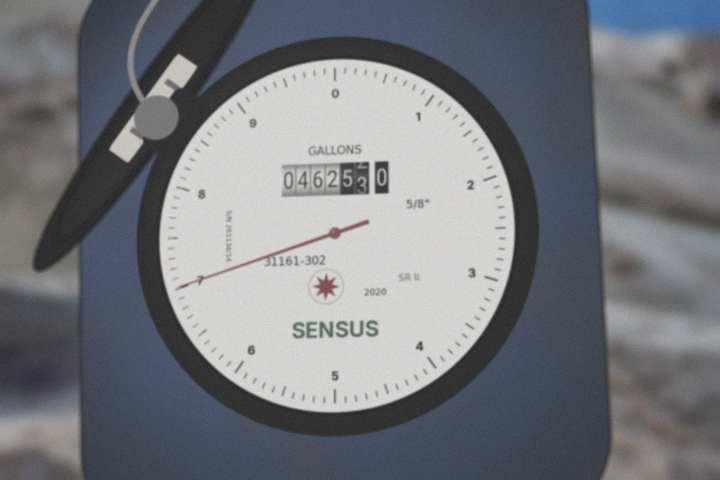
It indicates 462527.0 gal
